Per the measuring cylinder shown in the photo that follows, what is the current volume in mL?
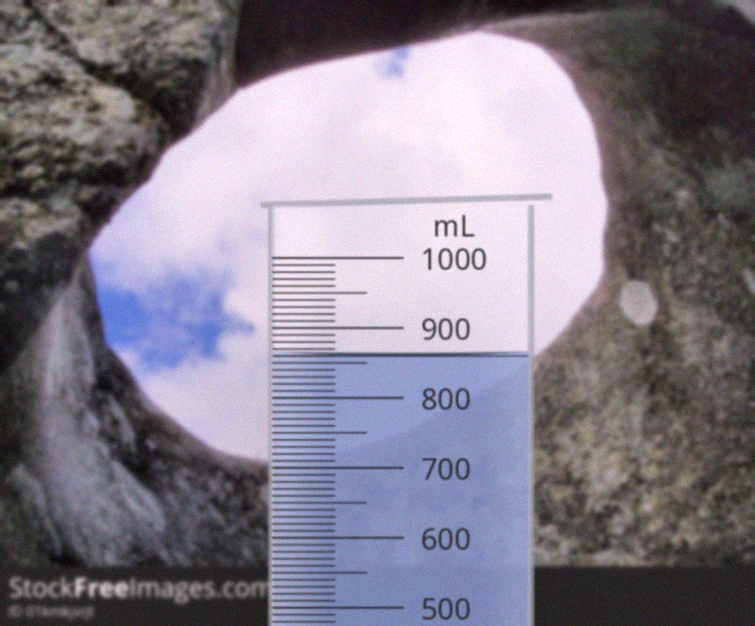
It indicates 860 mL
